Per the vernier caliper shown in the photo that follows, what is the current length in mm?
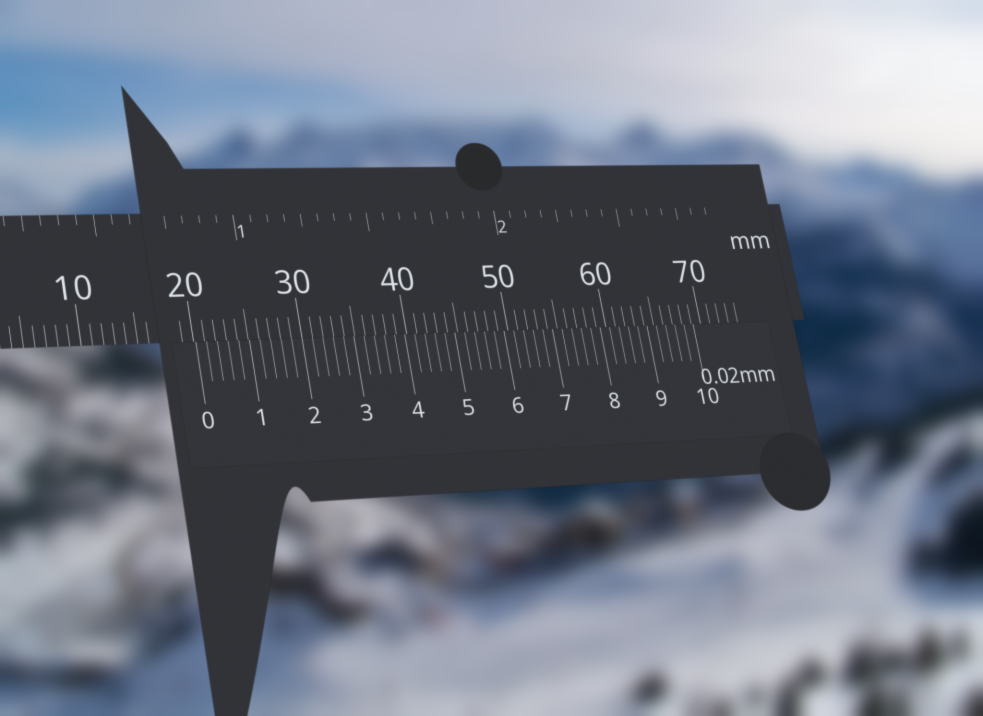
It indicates 20.2 mm
